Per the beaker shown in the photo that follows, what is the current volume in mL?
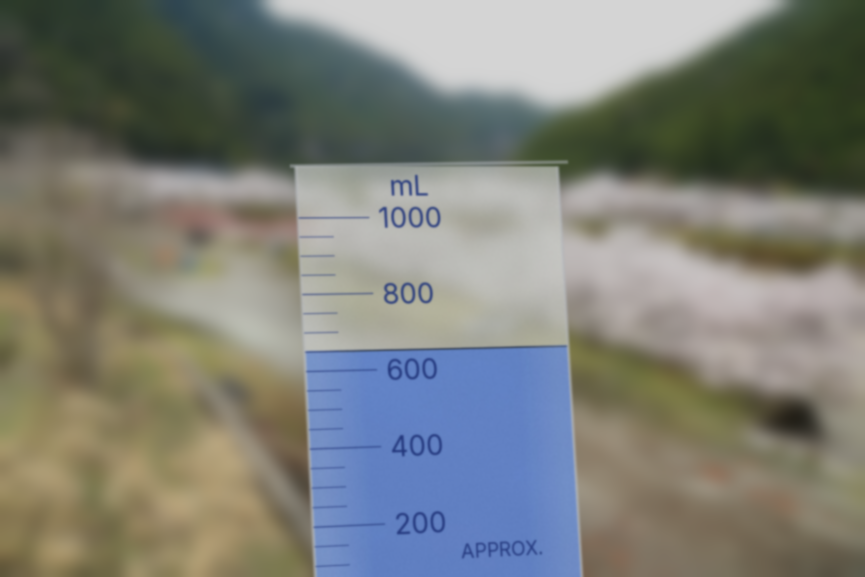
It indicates 650 mL
